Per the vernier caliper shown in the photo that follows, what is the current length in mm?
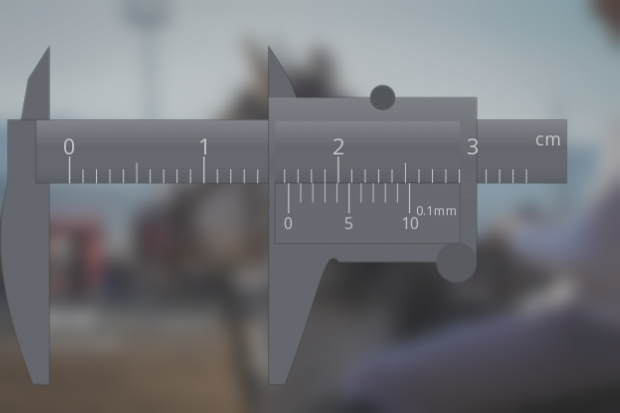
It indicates 16.3 mm
